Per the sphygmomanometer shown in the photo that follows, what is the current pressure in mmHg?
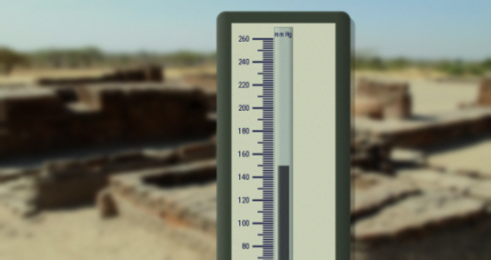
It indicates 150 mmHg
